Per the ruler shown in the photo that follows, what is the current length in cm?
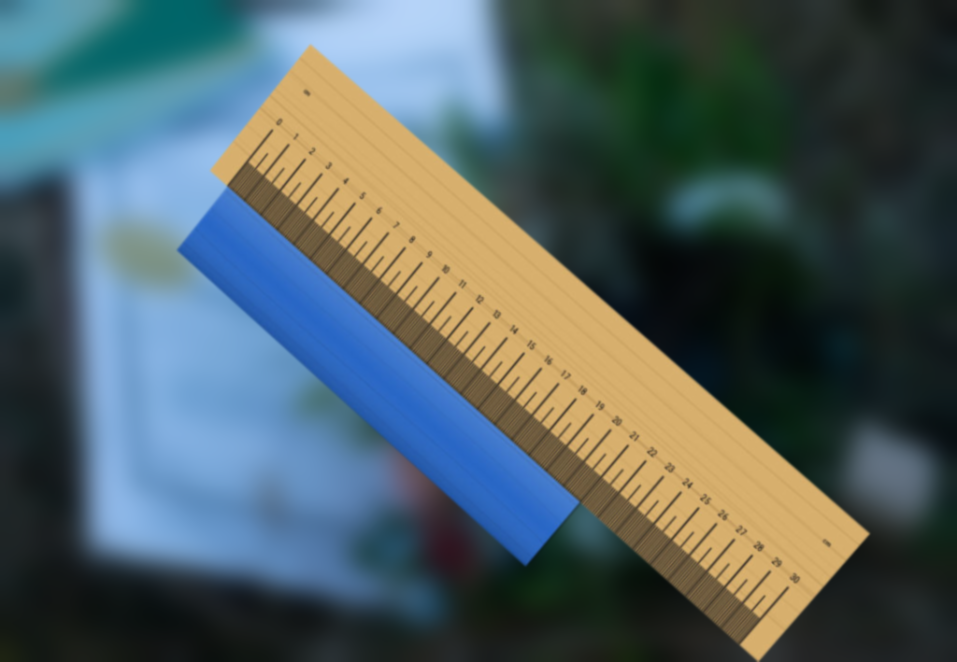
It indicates 21 cm
